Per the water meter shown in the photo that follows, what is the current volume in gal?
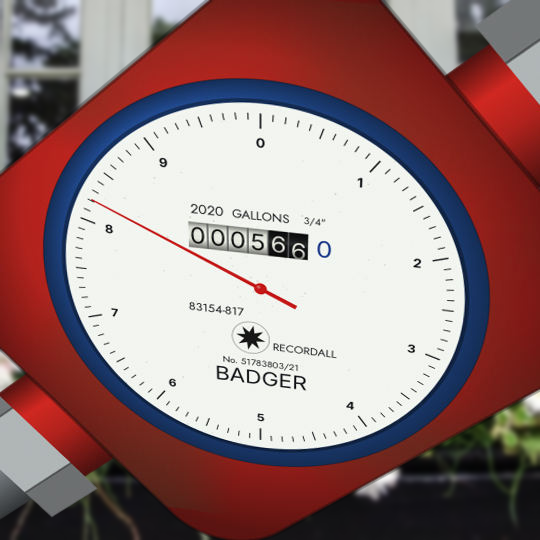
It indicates 5658.2 gal
